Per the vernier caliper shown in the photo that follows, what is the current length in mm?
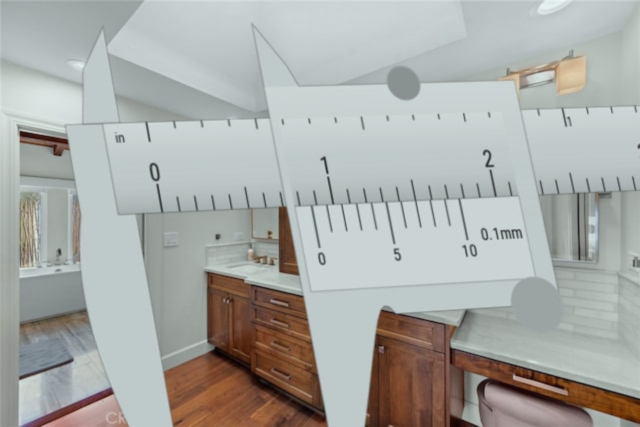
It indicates 8.7 mm
